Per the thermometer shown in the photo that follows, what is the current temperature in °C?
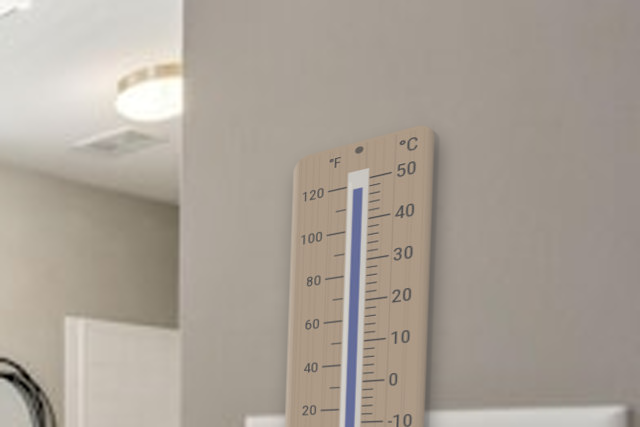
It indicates 48 °C
